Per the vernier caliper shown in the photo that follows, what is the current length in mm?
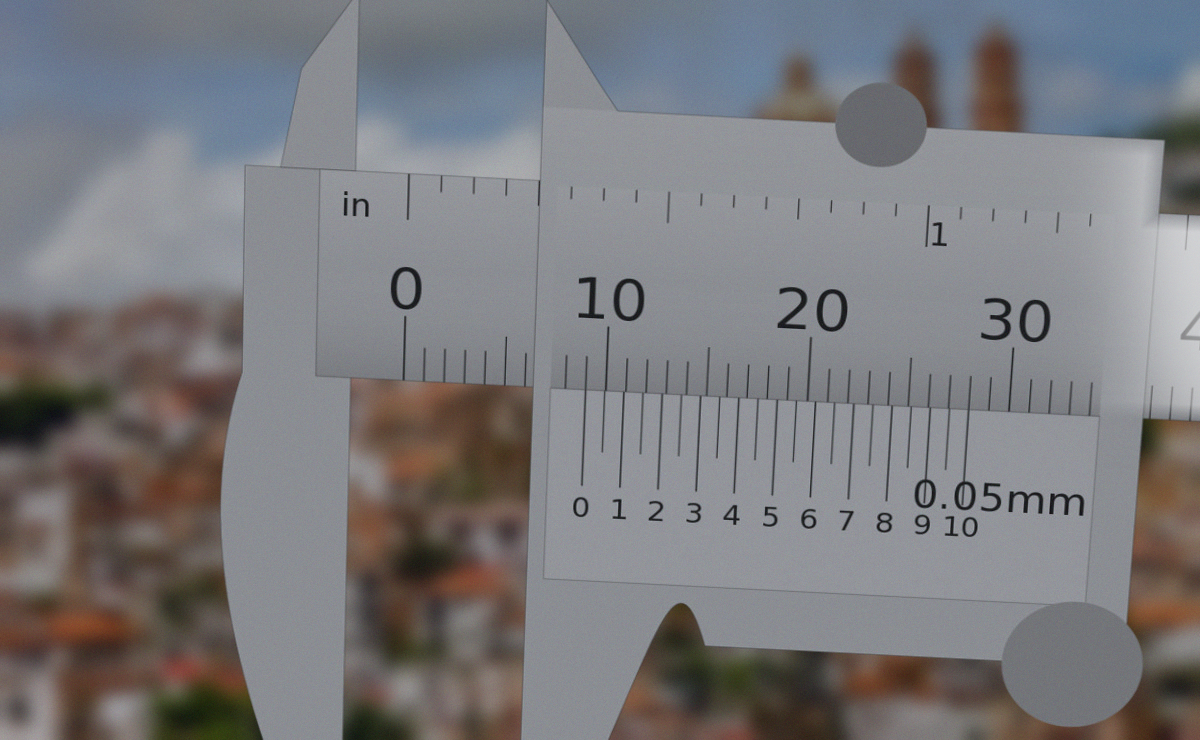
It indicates 9.0 mm
